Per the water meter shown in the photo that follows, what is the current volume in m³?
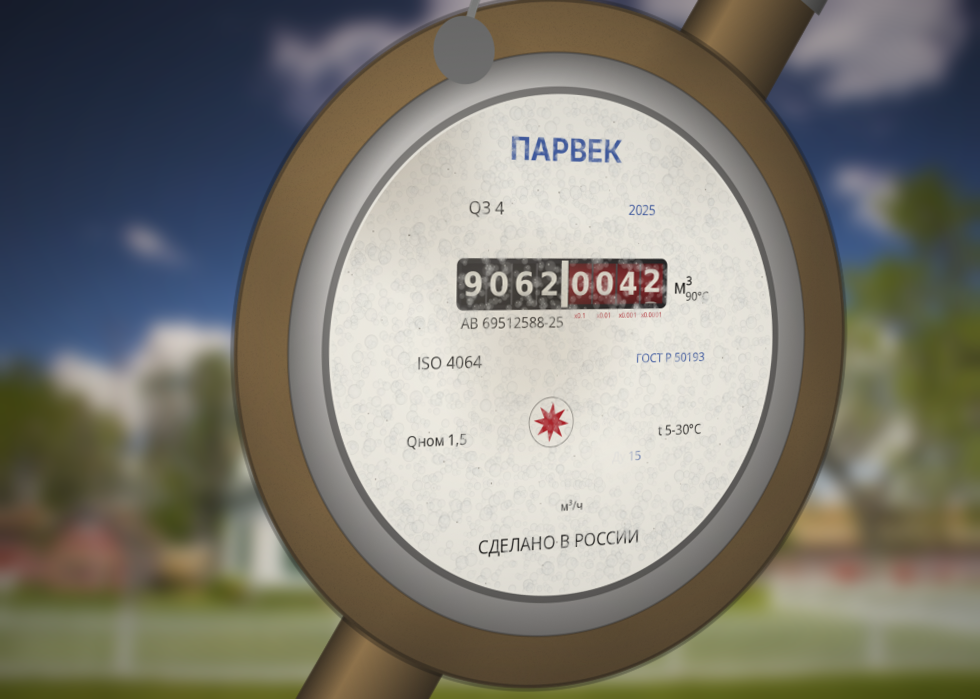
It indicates 9062.0042 m³
